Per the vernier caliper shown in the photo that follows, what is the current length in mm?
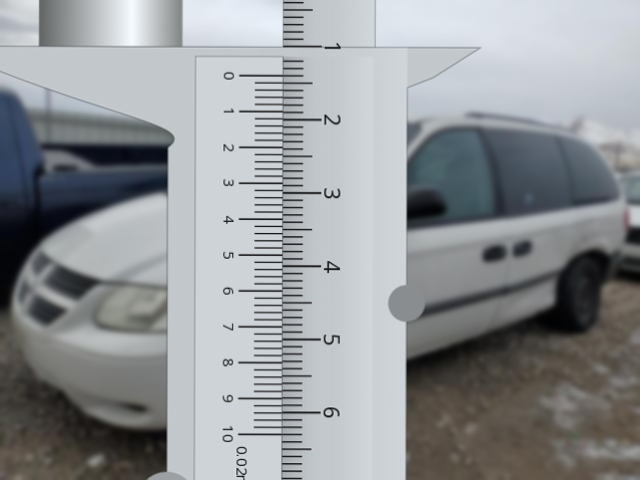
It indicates 14.0 mm
